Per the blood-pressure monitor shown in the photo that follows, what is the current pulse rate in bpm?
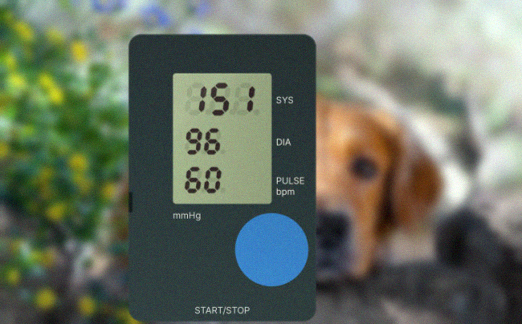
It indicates 60 bpm
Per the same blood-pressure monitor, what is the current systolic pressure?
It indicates 151 mmHg
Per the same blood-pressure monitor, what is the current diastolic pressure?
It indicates 96 mmHg
